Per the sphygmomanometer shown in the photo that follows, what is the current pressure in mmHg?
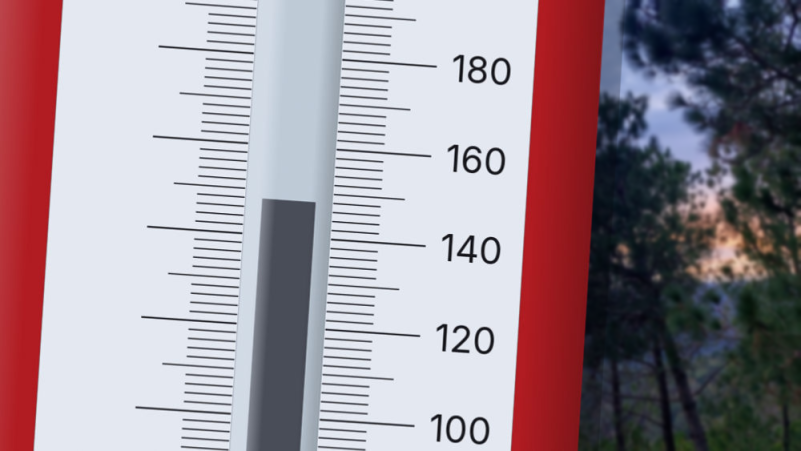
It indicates 148 mmHg
